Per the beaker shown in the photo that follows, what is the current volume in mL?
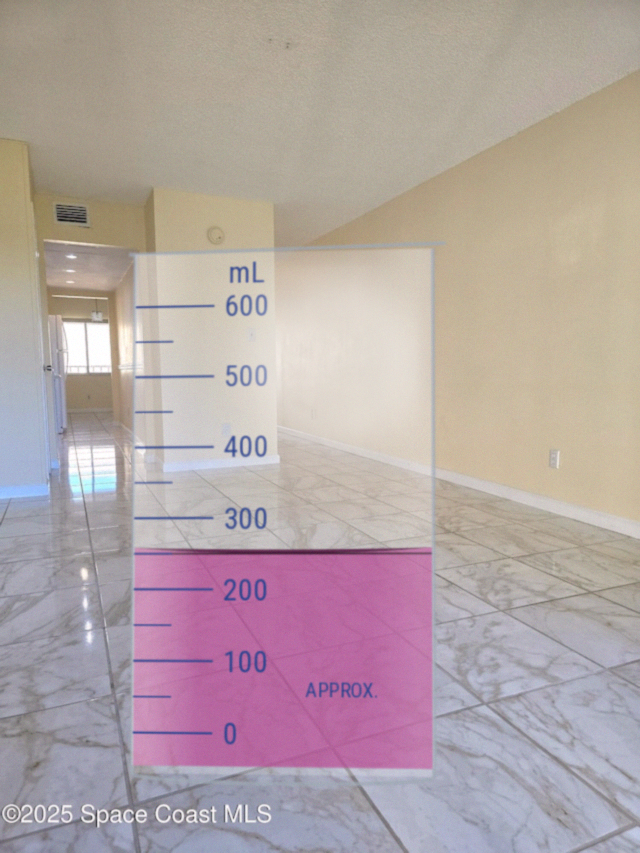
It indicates 250 mL
